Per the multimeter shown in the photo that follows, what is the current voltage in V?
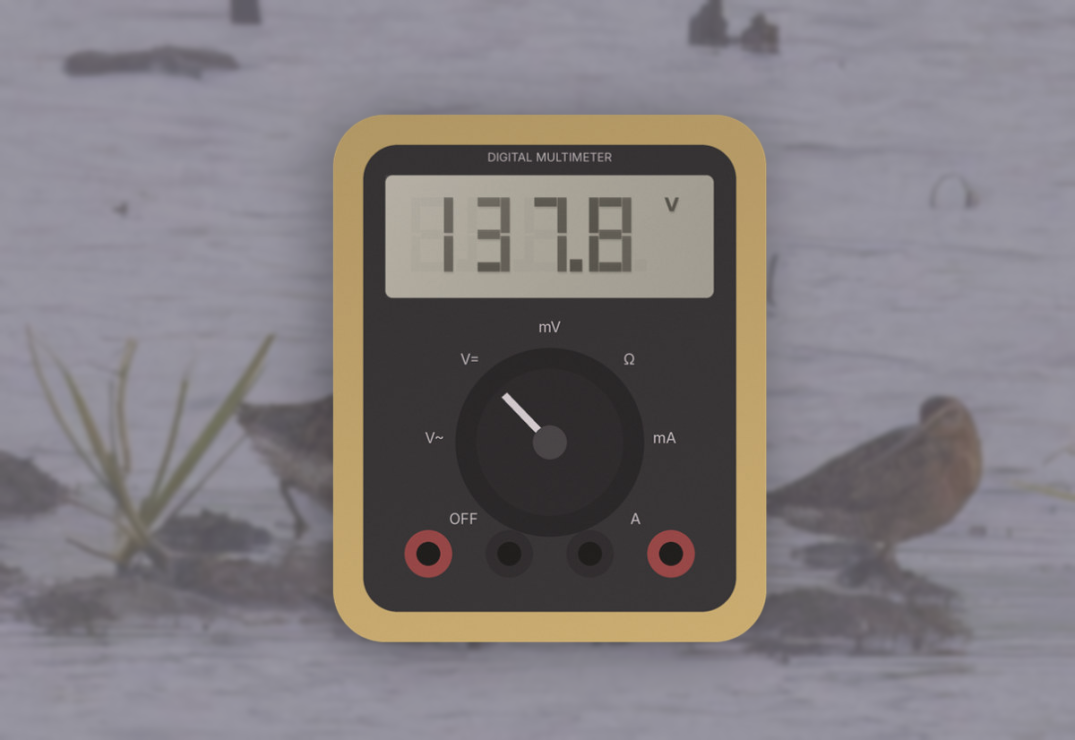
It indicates 137.8 V
